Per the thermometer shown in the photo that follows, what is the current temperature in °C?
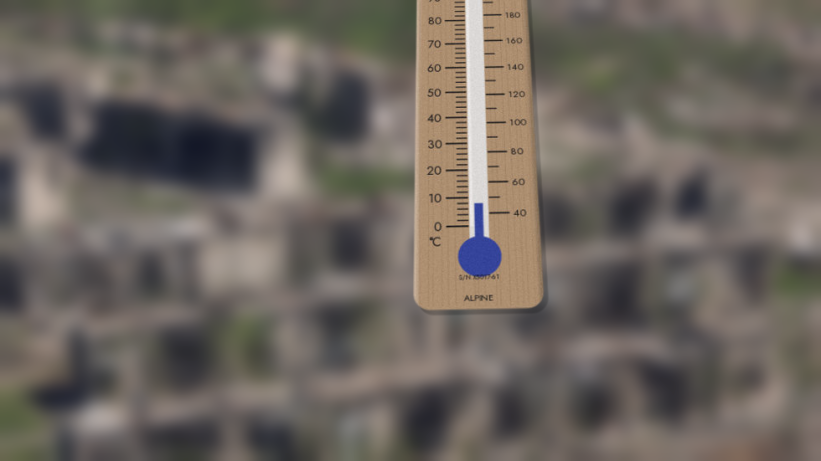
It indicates 8 °C
